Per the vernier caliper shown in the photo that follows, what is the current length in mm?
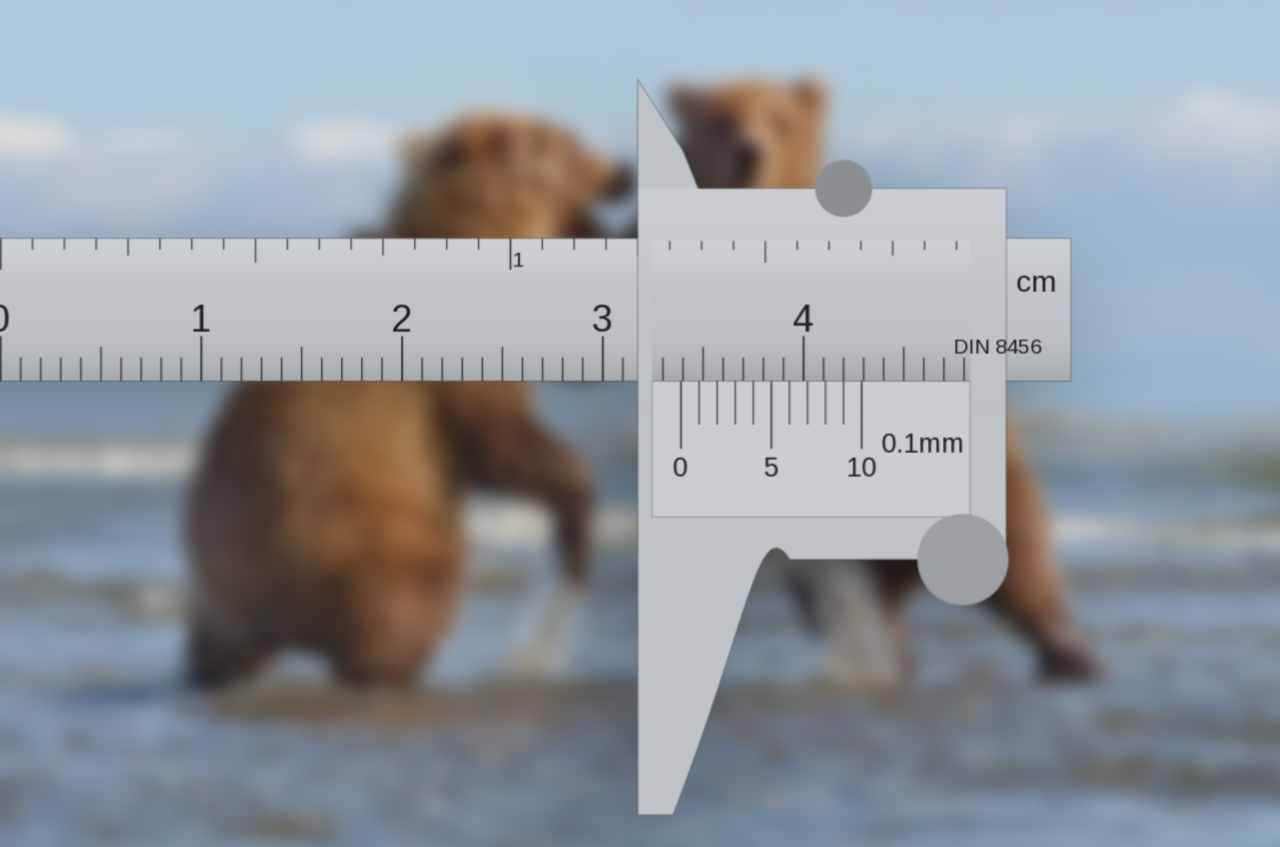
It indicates 33.9 mm
